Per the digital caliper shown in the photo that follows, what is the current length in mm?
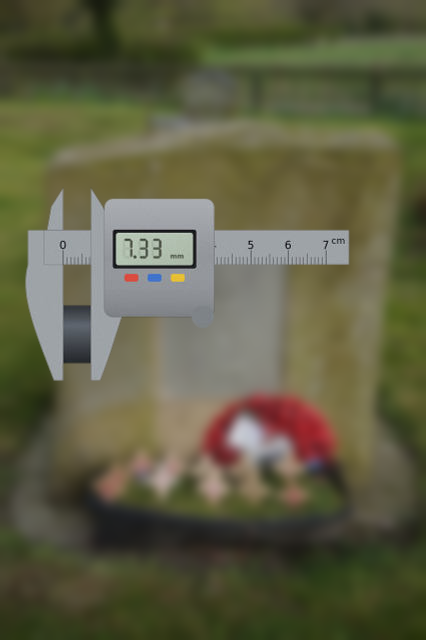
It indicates 7.33 mm
